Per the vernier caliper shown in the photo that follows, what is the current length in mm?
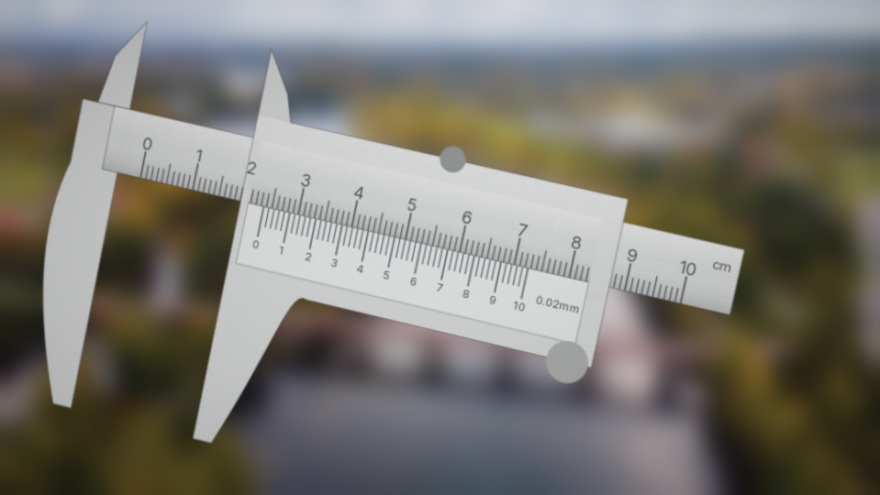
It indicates 23.5 mm
